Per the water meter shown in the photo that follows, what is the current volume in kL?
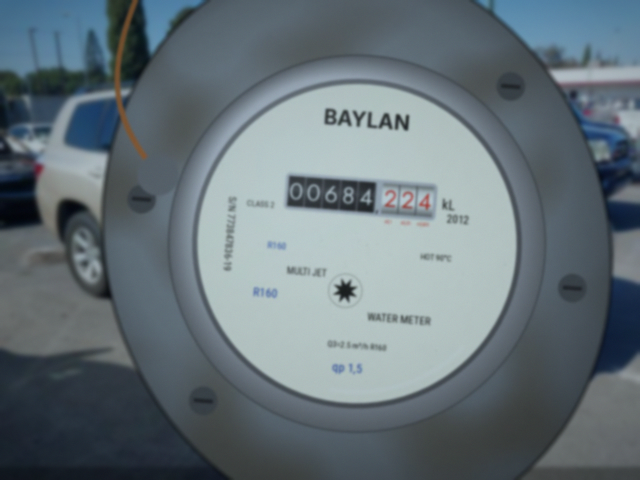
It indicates 684.224 kL
